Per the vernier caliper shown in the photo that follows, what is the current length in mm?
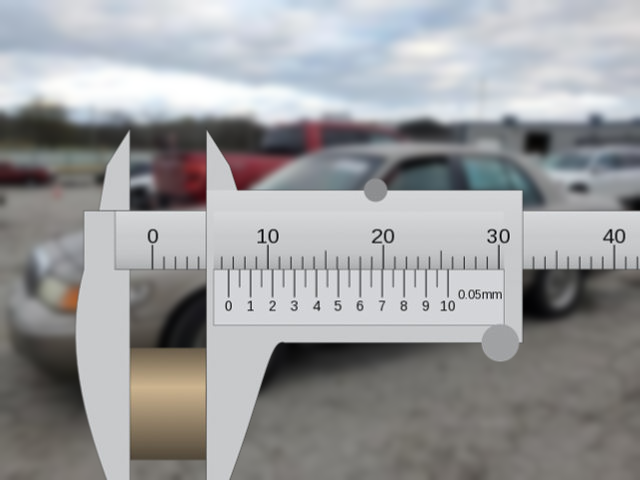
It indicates 6.6 mm
